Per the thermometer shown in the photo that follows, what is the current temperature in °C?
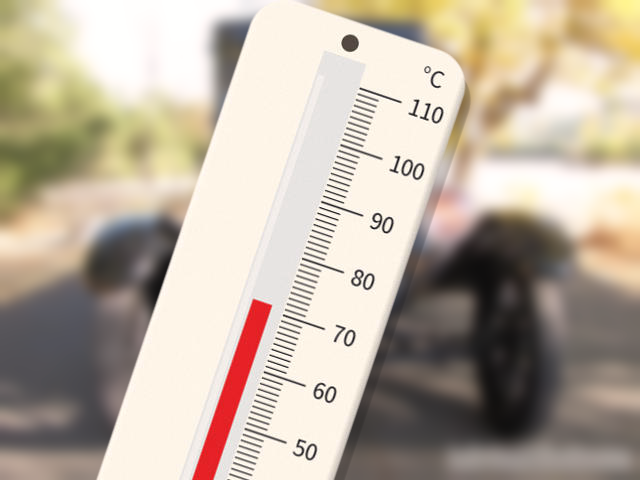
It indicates 71 °C
